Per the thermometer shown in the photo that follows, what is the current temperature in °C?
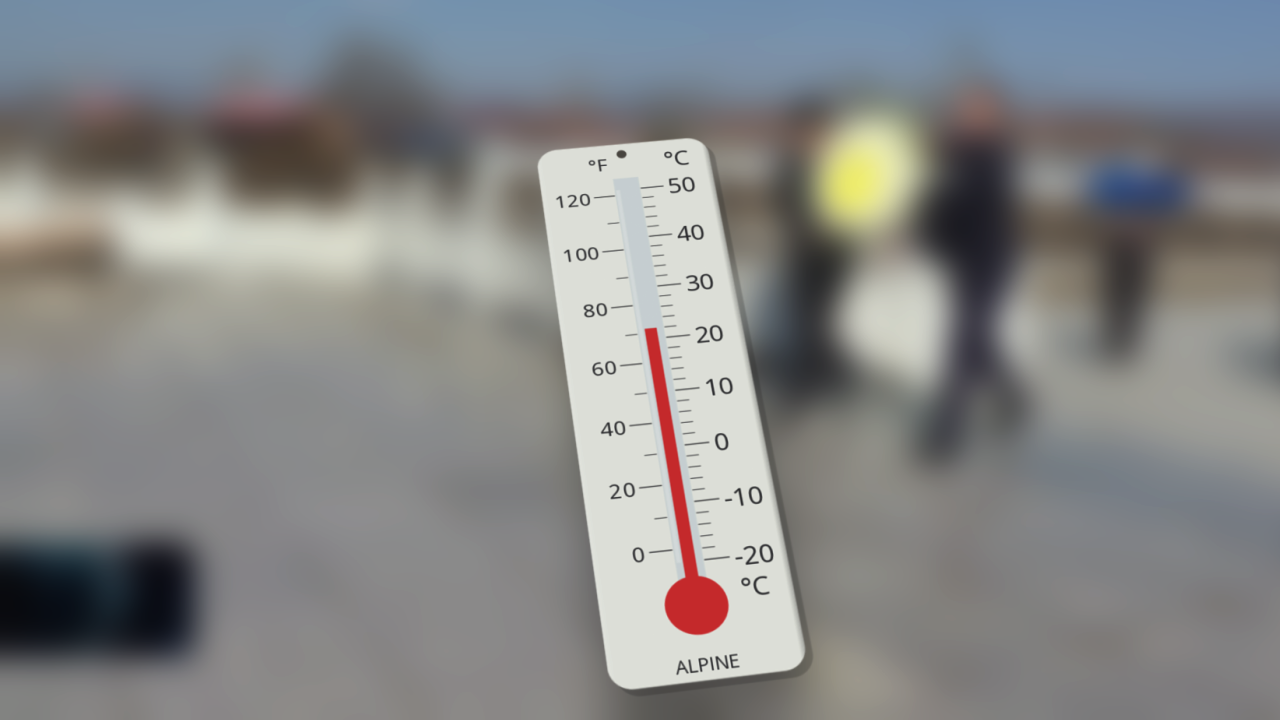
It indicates 22 °C
